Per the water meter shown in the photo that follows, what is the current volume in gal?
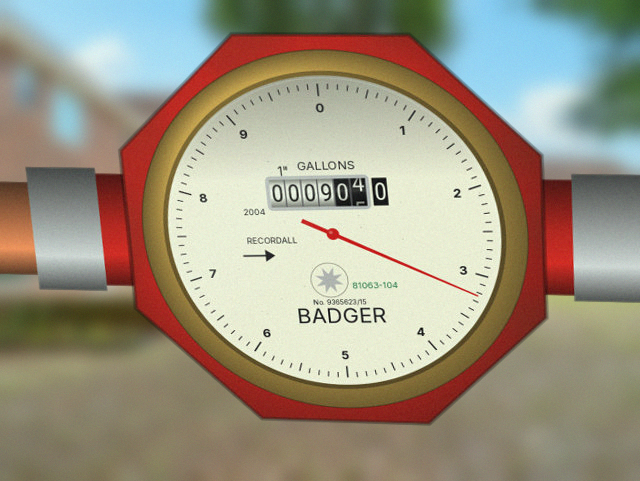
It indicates 9043.2 gal
